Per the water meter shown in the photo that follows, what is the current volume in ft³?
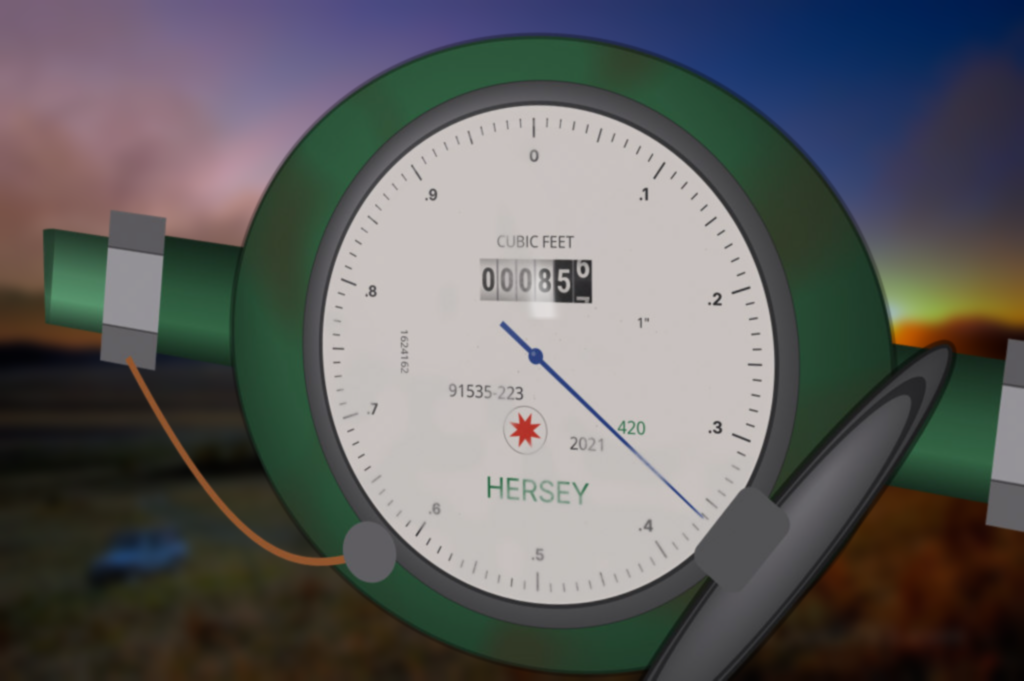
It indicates 856.36 ft³
